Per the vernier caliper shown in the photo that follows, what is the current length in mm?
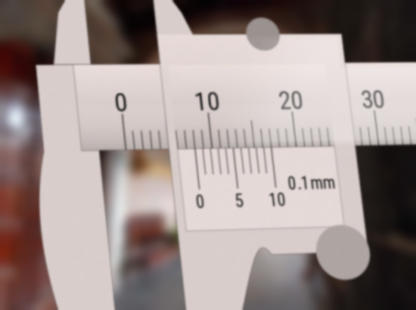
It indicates 8.0 mm
